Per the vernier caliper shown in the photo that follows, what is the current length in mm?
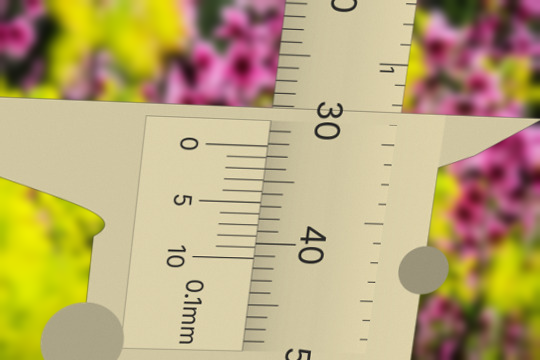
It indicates 32.2 mm
